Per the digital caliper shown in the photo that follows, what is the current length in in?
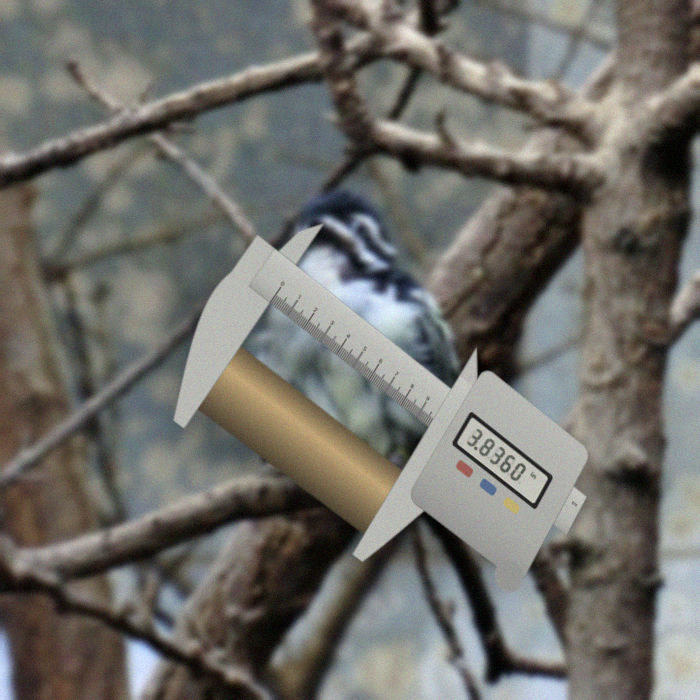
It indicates 3.8360 in
